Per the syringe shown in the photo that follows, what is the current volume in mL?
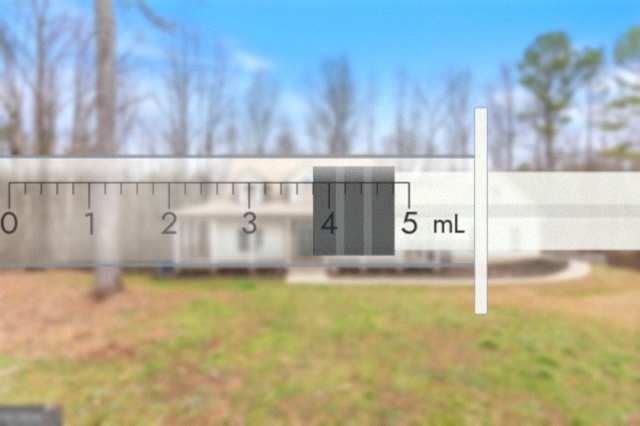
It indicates 3.8 mL
